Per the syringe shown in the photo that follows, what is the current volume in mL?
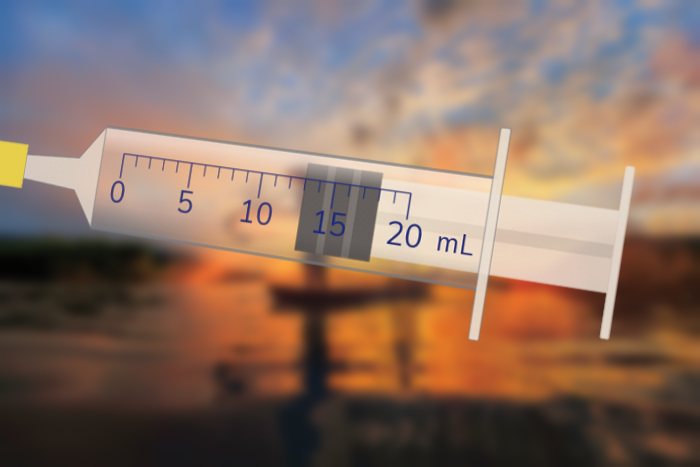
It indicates 13 mL
